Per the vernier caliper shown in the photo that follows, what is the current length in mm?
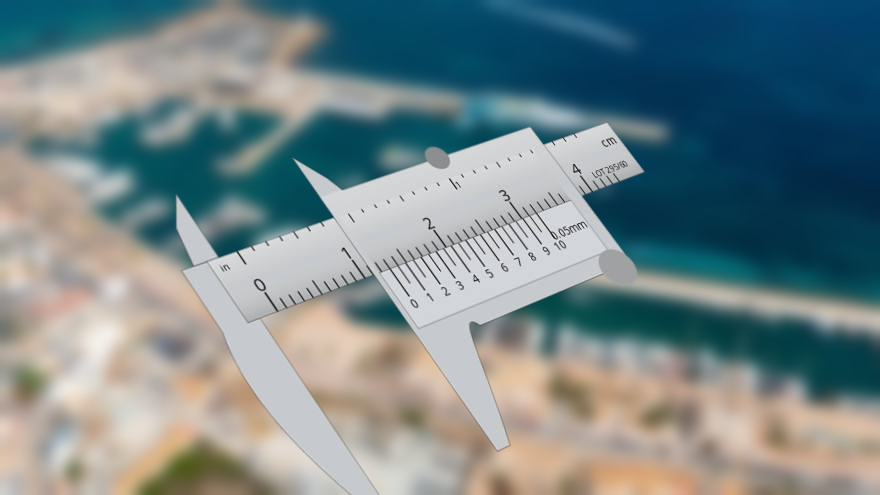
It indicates 13.0 mm
